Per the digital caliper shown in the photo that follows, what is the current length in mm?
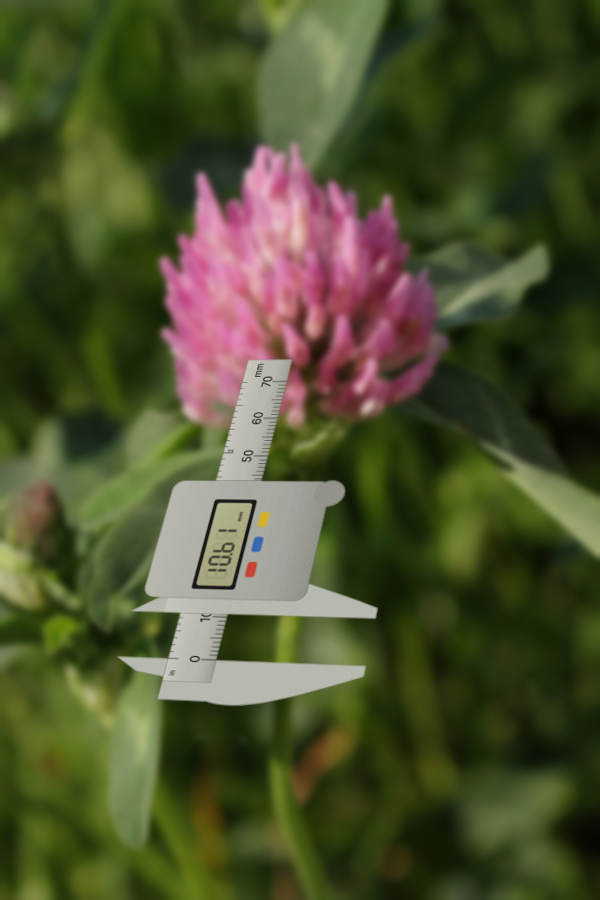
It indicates 10.61 mm
